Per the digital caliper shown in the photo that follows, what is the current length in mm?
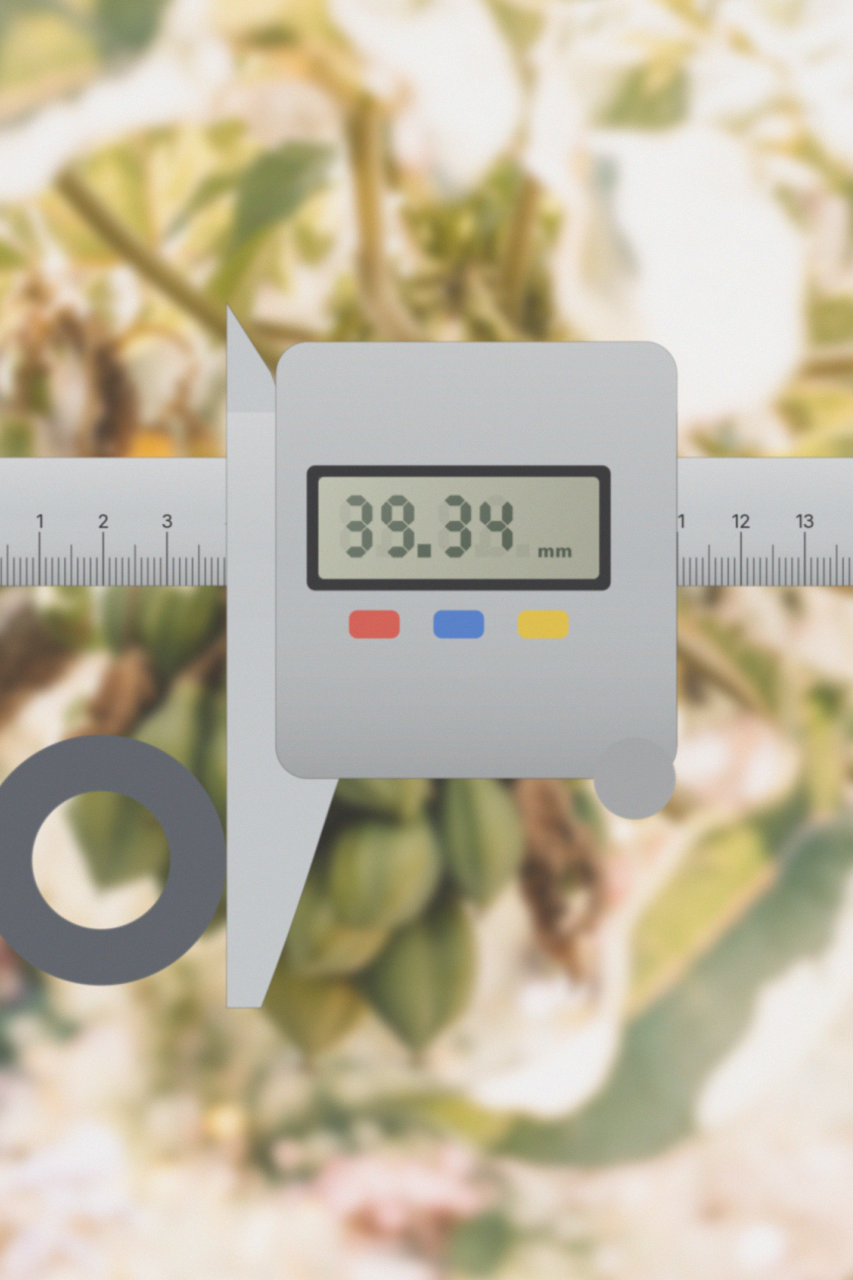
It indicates 39.34 mm
